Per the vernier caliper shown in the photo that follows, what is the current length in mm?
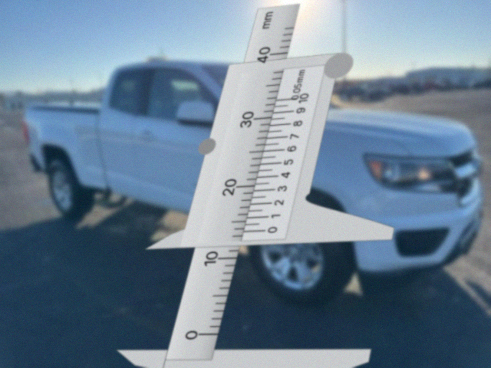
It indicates 13.6 mm
